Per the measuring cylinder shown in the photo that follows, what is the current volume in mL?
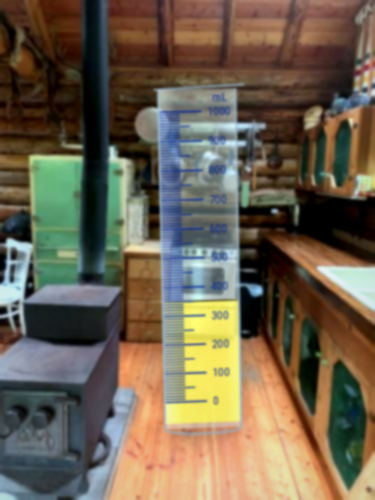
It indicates 350 mL
